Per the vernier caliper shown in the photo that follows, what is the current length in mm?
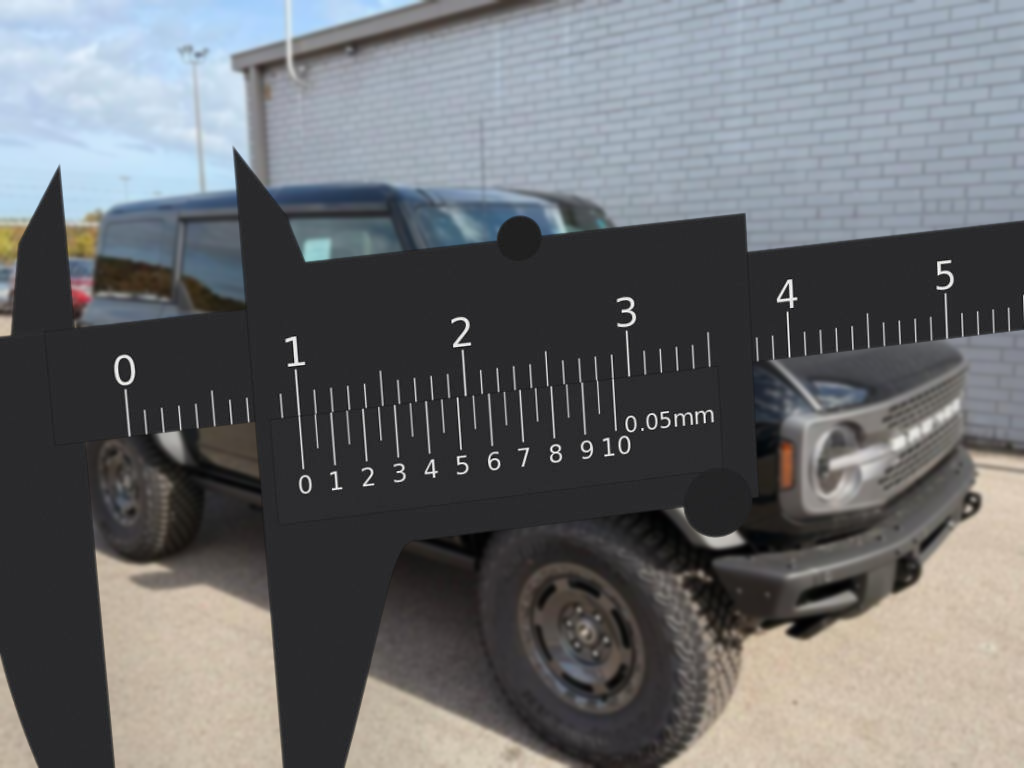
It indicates 10.0 mm
